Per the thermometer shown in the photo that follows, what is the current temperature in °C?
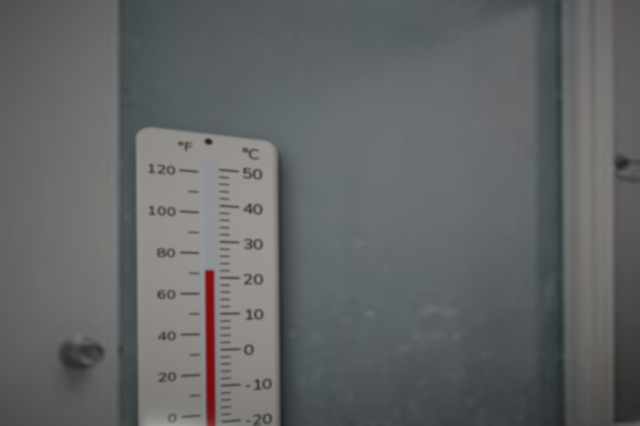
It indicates 22 °C
